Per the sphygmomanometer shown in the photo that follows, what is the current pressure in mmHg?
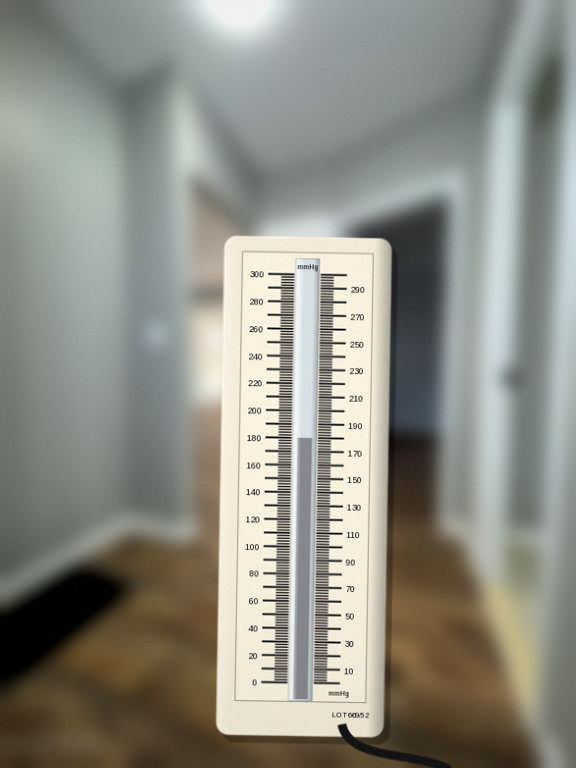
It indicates 180 mmHg
